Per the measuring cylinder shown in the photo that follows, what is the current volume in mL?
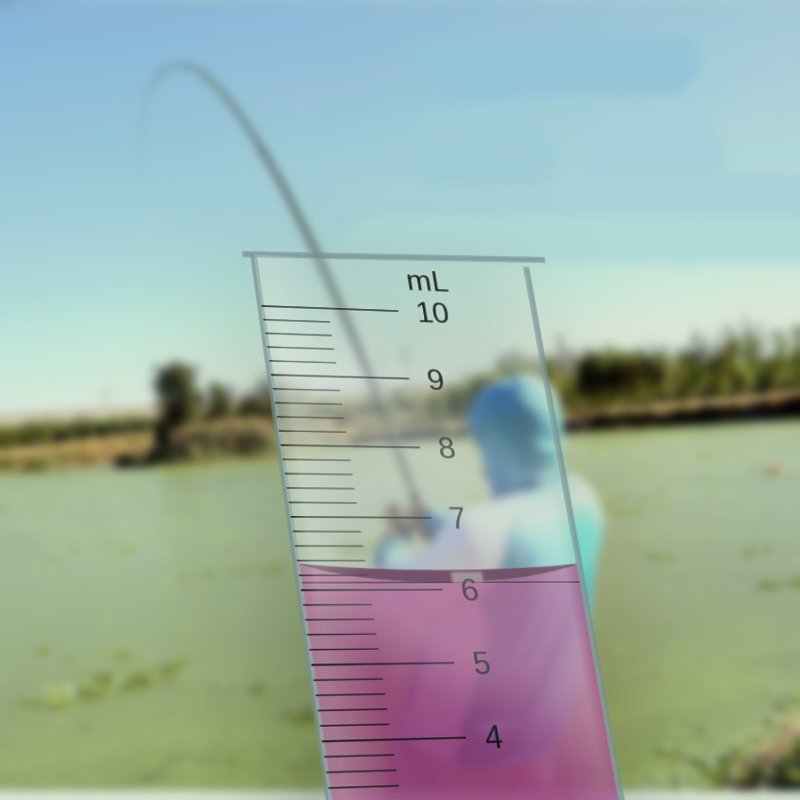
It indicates 6.1 mL
